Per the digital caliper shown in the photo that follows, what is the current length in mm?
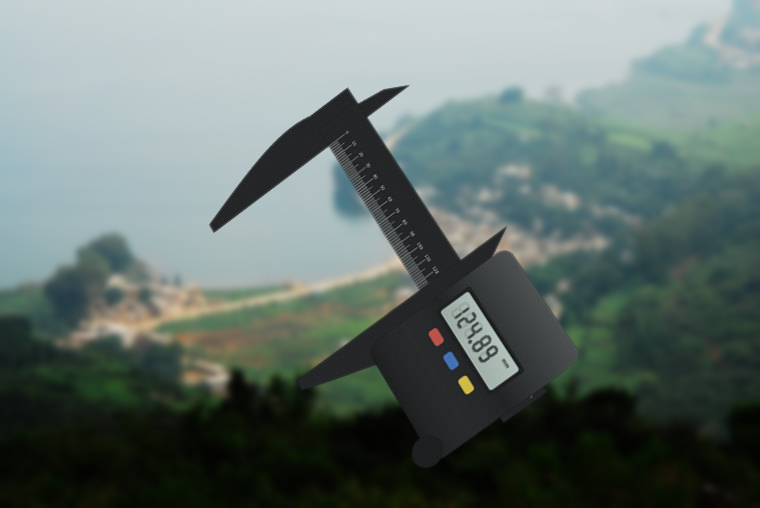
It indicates 124.89 mm
